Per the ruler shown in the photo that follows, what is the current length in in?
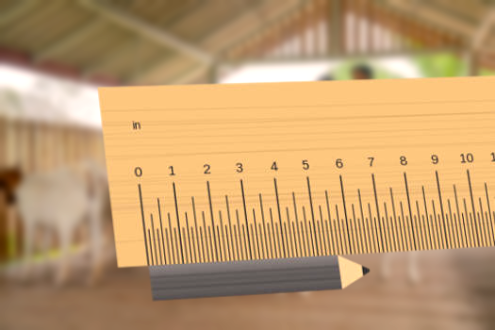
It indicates 6.5 in
